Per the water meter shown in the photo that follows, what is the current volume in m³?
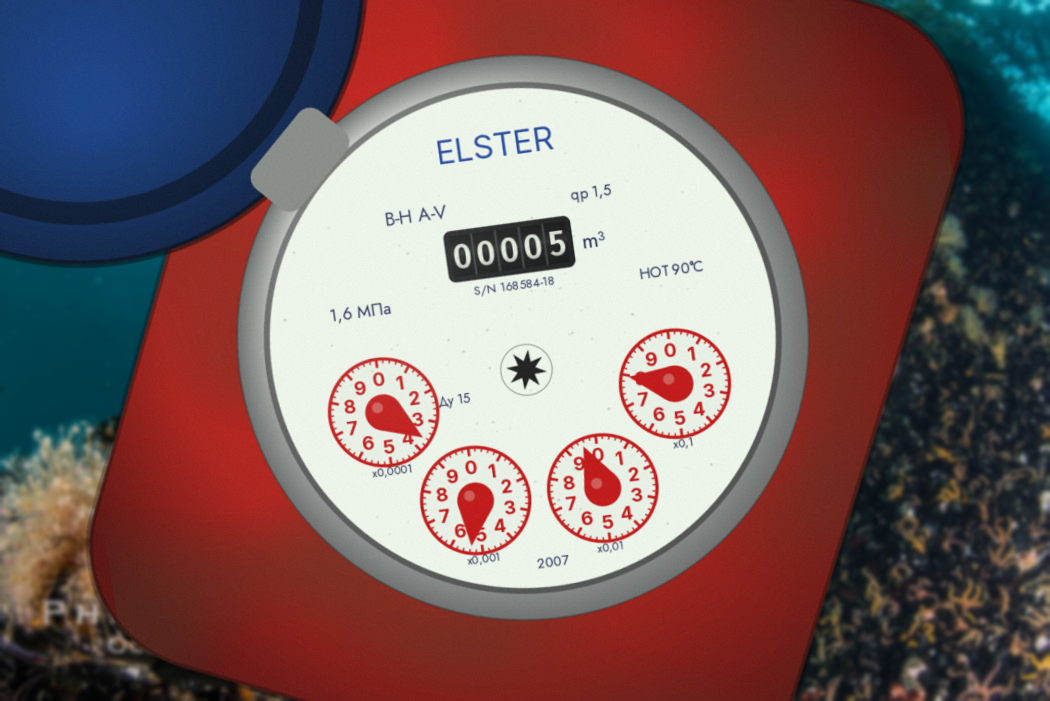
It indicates 5.7953 m³
